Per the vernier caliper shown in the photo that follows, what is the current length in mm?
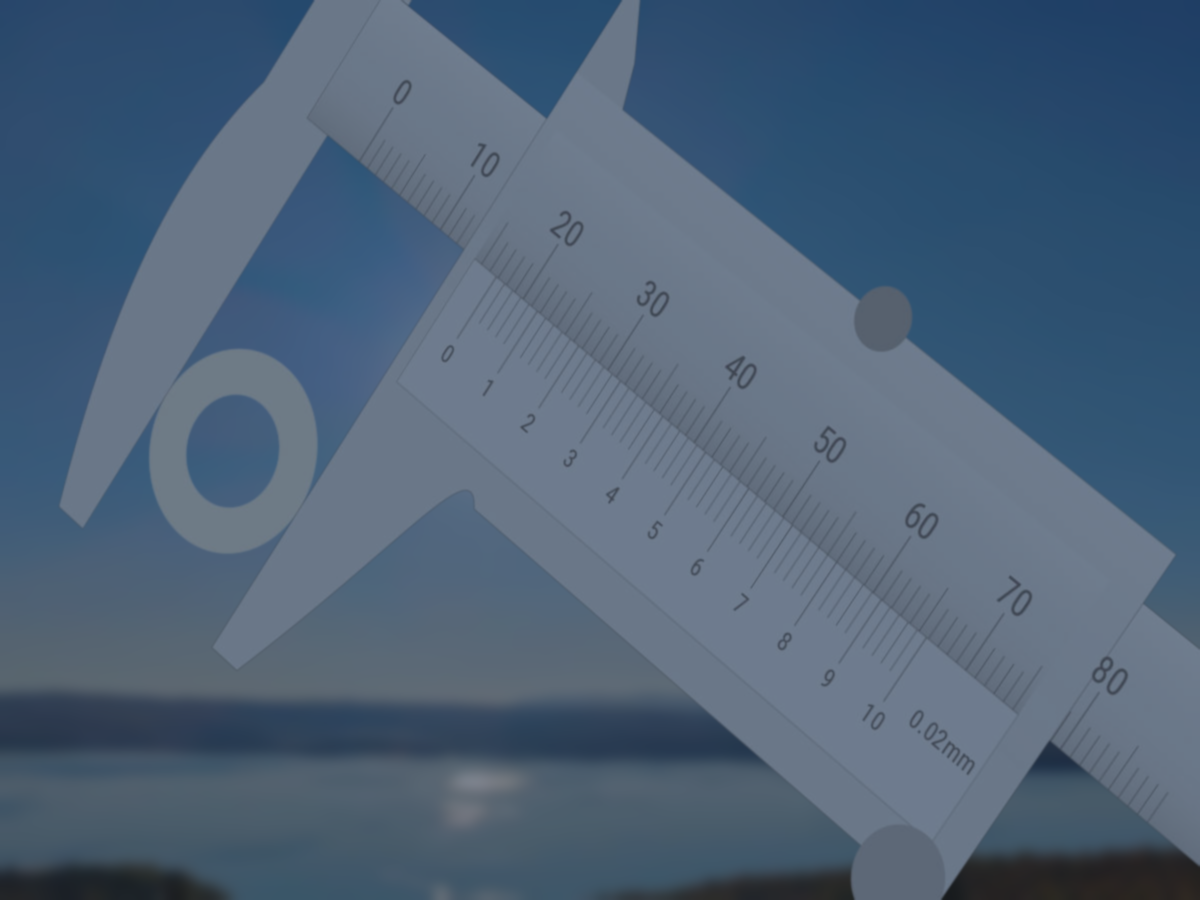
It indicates 16.8 mm
